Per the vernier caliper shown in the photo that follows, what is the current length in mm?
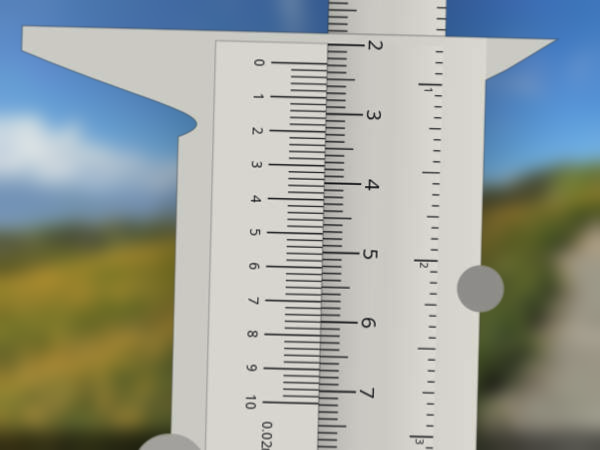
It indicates 22.8 mm
